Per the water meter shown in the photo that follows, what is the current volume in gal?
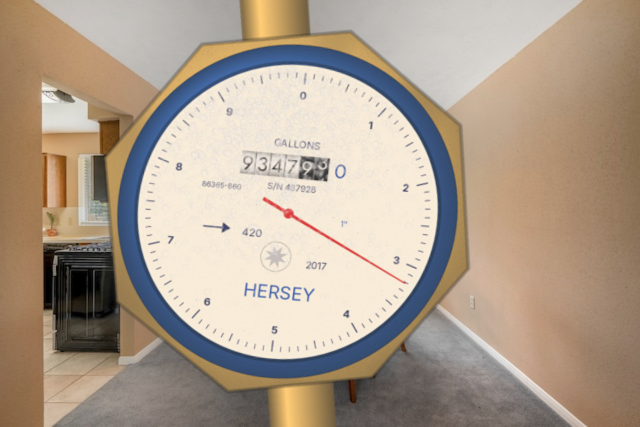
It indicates 9347933.2 gal
